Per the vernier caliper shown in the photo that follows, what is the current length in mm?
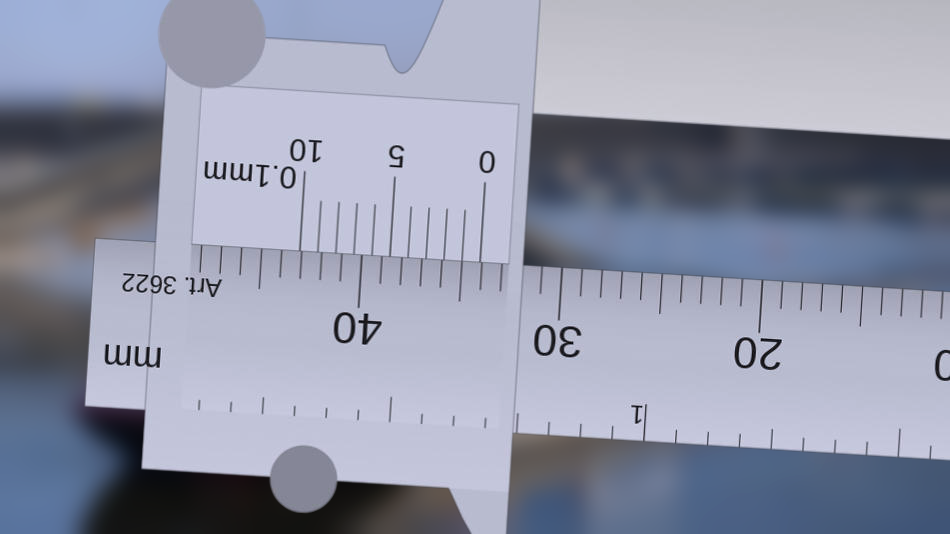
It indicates 34.1 mm
